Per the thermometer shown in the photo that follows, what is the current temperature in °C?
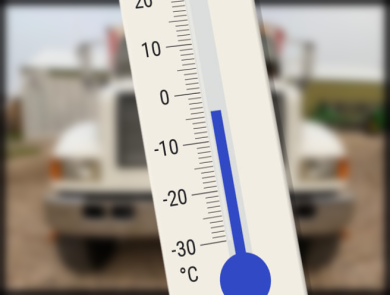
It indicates -4 °C
